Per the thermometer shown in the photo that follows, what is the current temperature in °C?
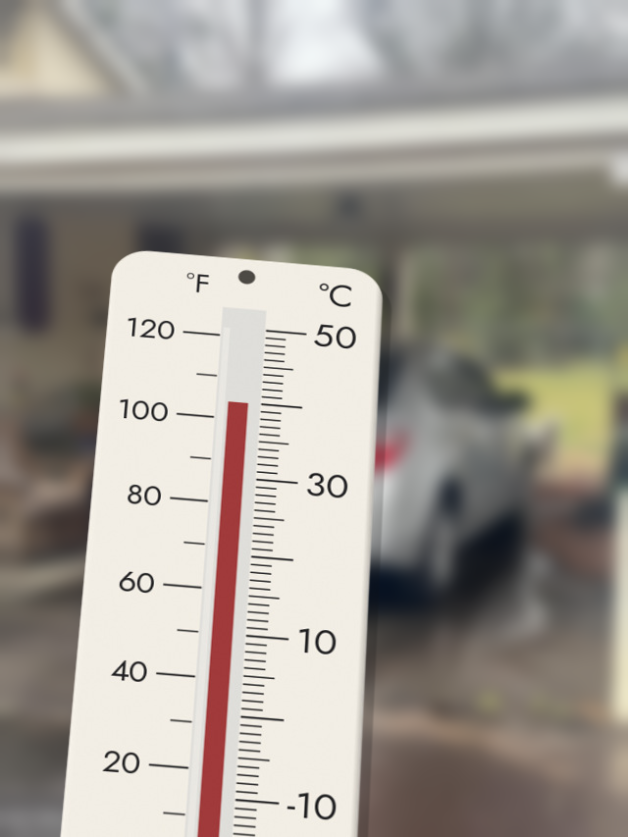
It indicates 40 °C
